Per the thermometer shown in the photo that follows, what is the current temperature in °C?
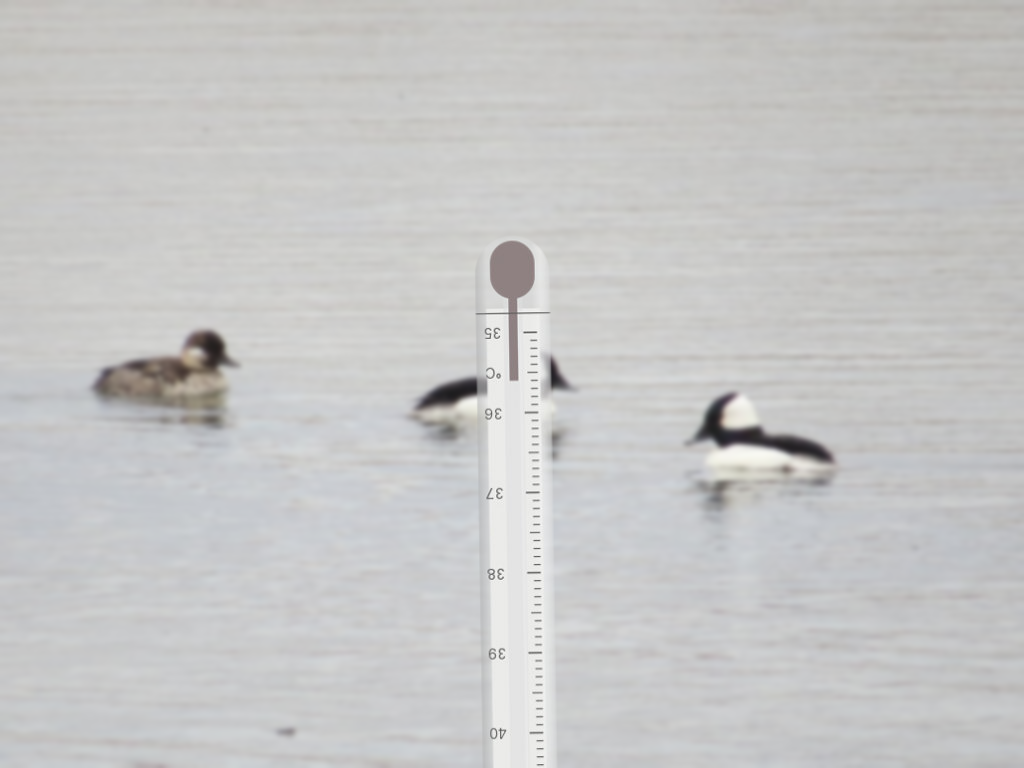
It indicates 35.6 °C
